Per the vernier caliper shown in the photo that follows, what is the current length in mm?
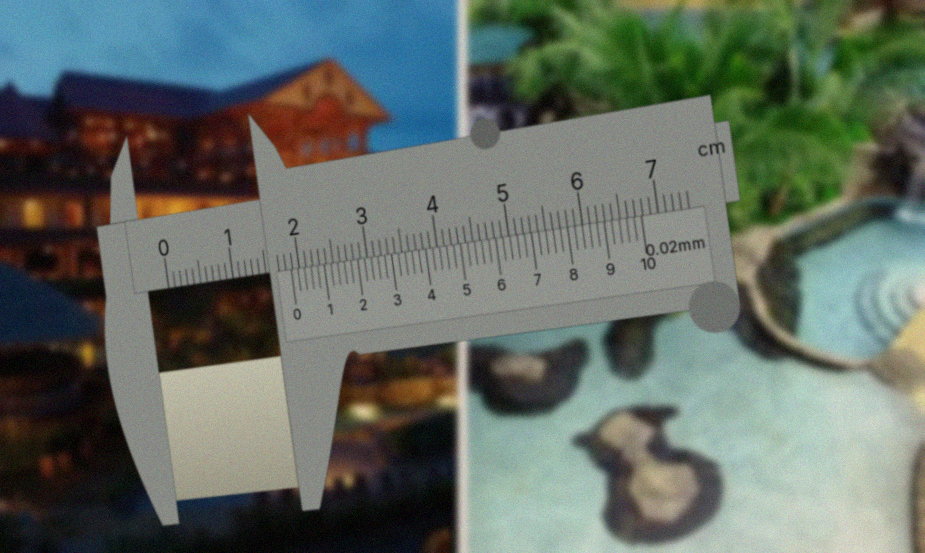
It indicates 18.8 mm
